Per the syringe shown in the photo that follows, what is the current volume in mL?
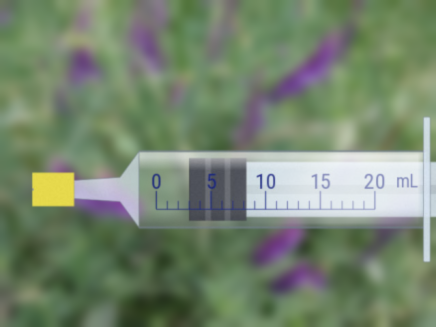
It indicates 3 mL
